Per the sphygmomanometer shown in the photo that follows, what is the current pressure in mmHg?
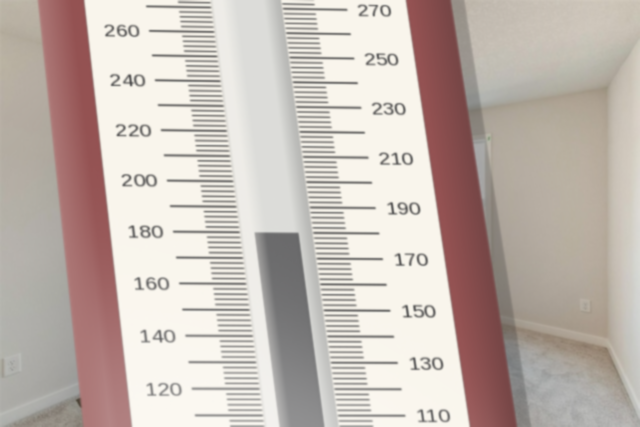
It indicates 180 mmHg
